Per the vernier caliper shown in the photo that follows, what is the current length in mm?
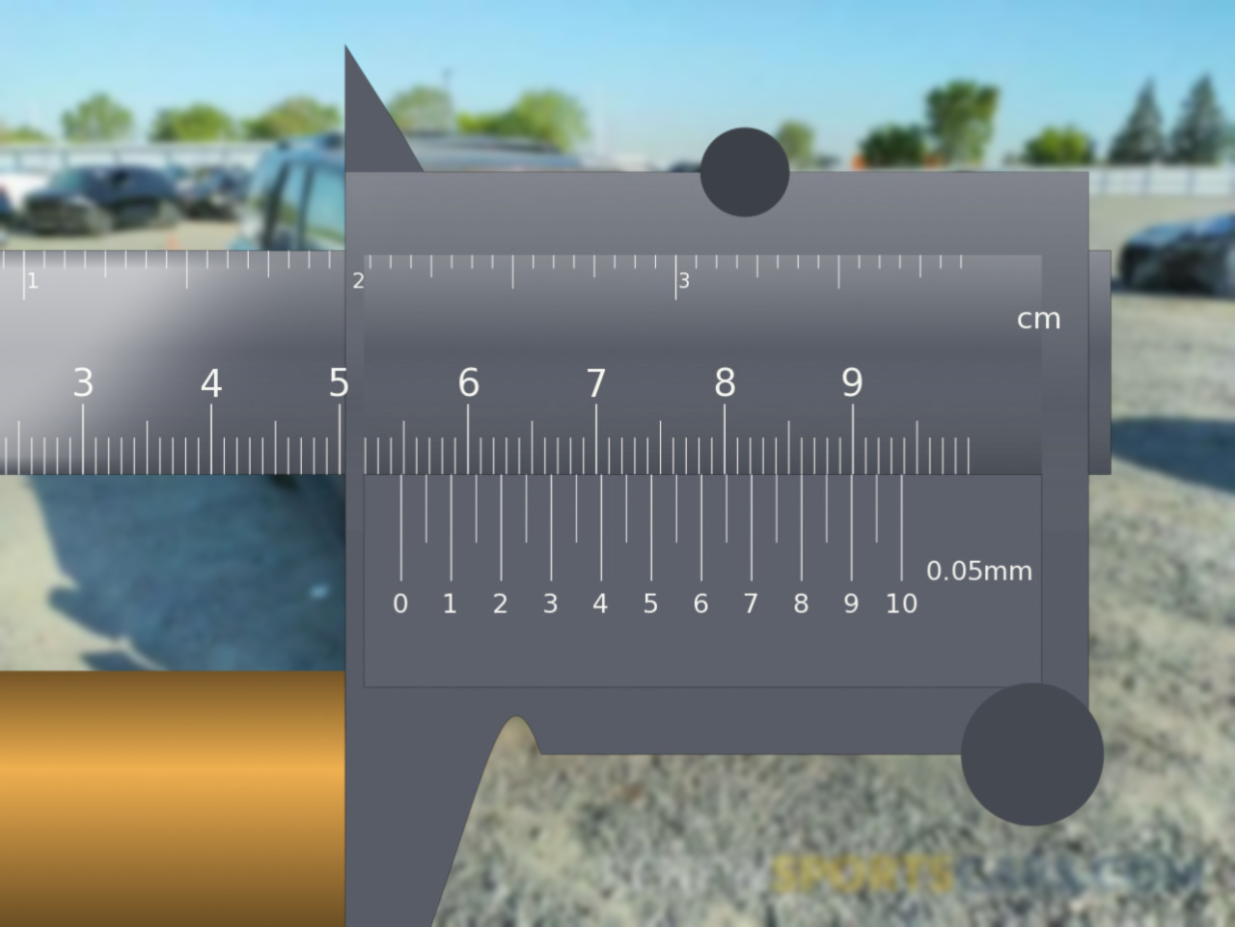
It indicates 54.8 mm
